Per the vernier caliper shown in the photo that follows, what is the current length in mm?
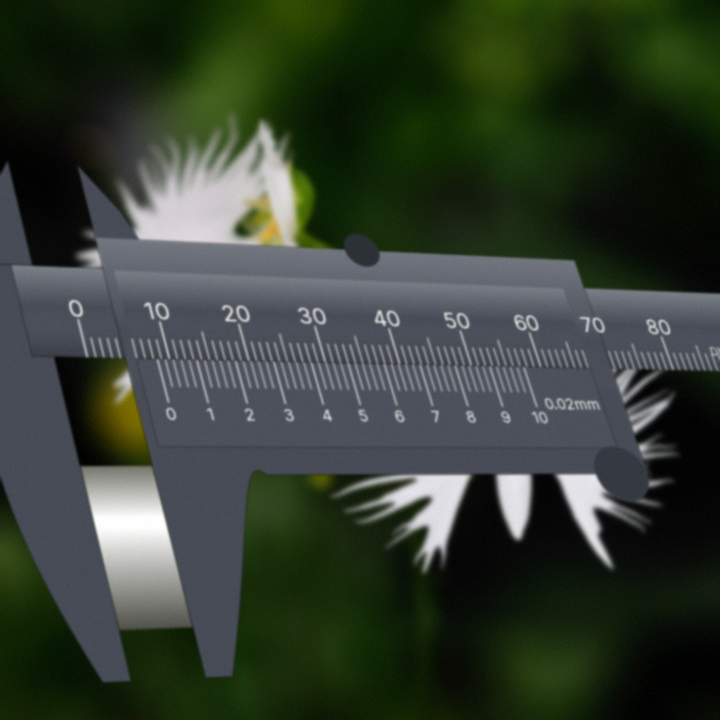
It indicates 8.5 mm
